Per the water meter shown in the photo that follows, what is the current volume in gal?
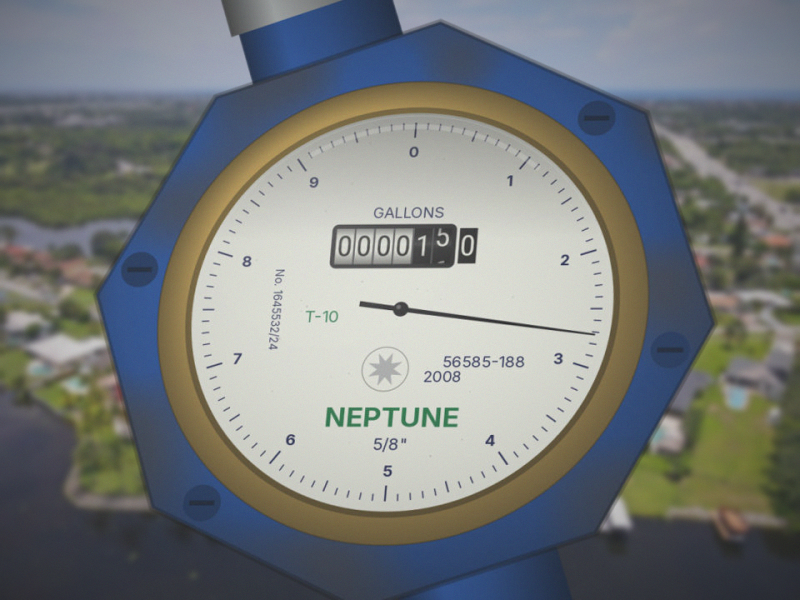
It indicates 152.7 gal
